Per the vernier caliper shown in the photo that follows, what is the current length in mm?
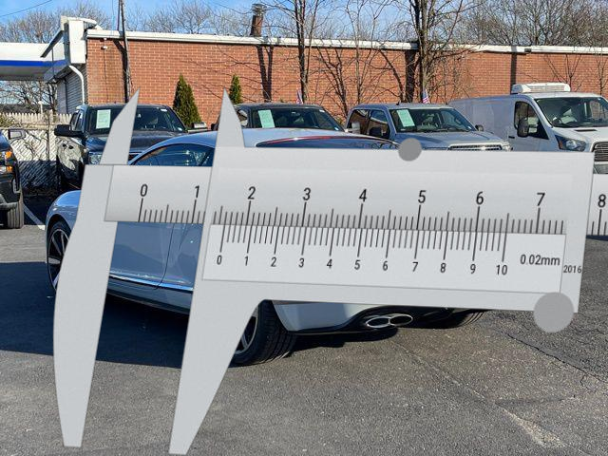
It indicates 16.0 mm
